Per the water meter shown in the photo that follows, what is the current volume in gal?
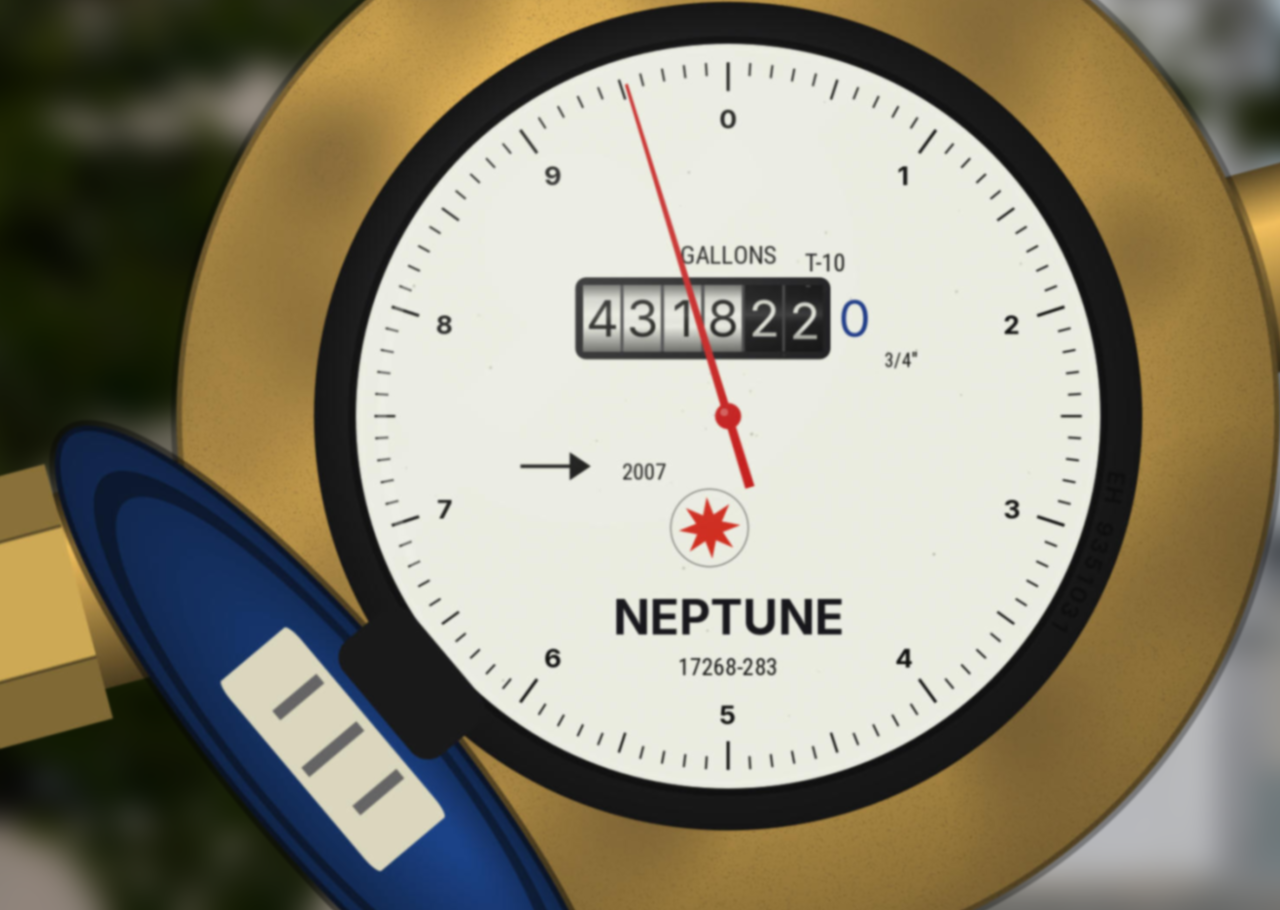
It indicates 4318219.5 gal
